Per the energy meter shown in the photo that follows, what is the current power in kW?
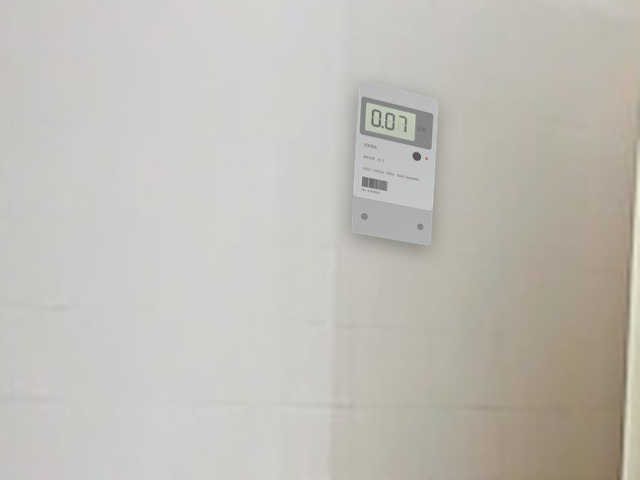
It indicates 0.07 kW
